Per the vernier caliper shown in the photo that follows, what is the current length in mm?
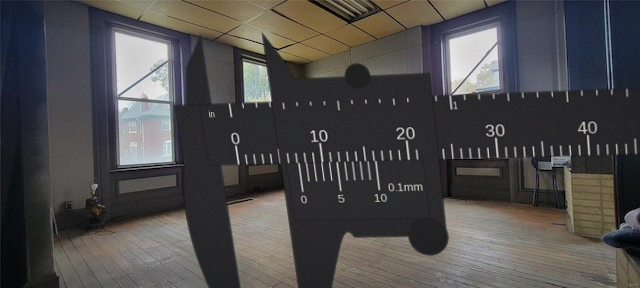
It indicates 7.2 mm
